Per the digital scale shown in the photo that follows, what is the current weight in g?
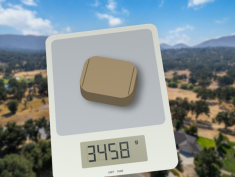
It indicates 3458 g
